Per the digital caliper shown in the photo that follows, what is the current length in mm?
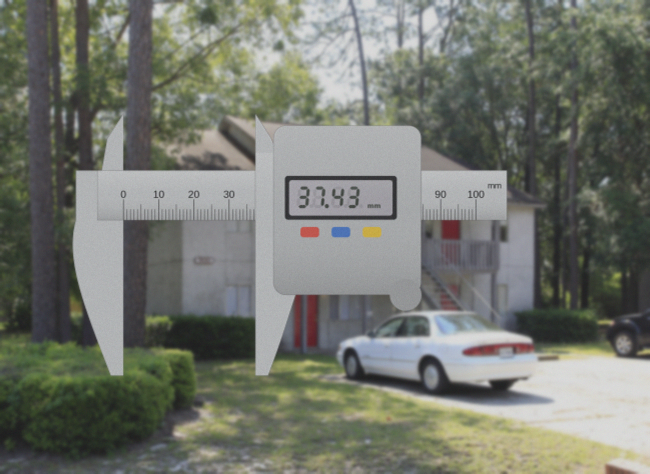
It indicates 37.43 mm
